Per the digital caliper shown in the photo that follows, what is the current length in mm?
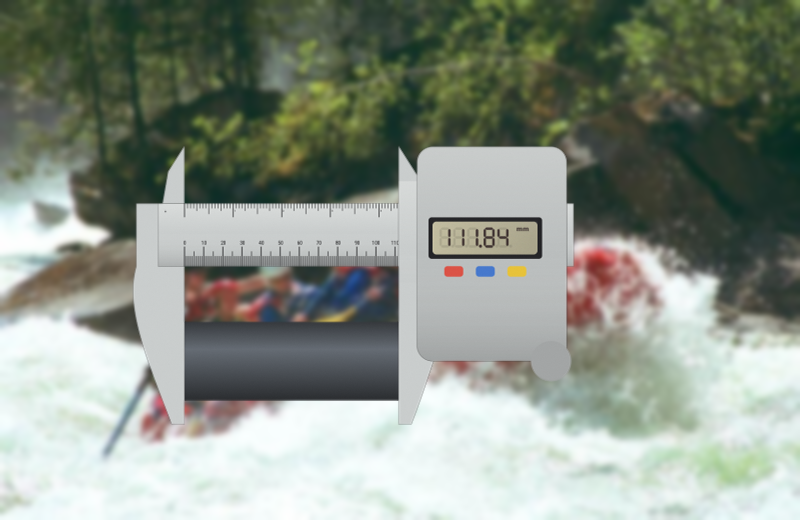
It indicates 111.84 mm
